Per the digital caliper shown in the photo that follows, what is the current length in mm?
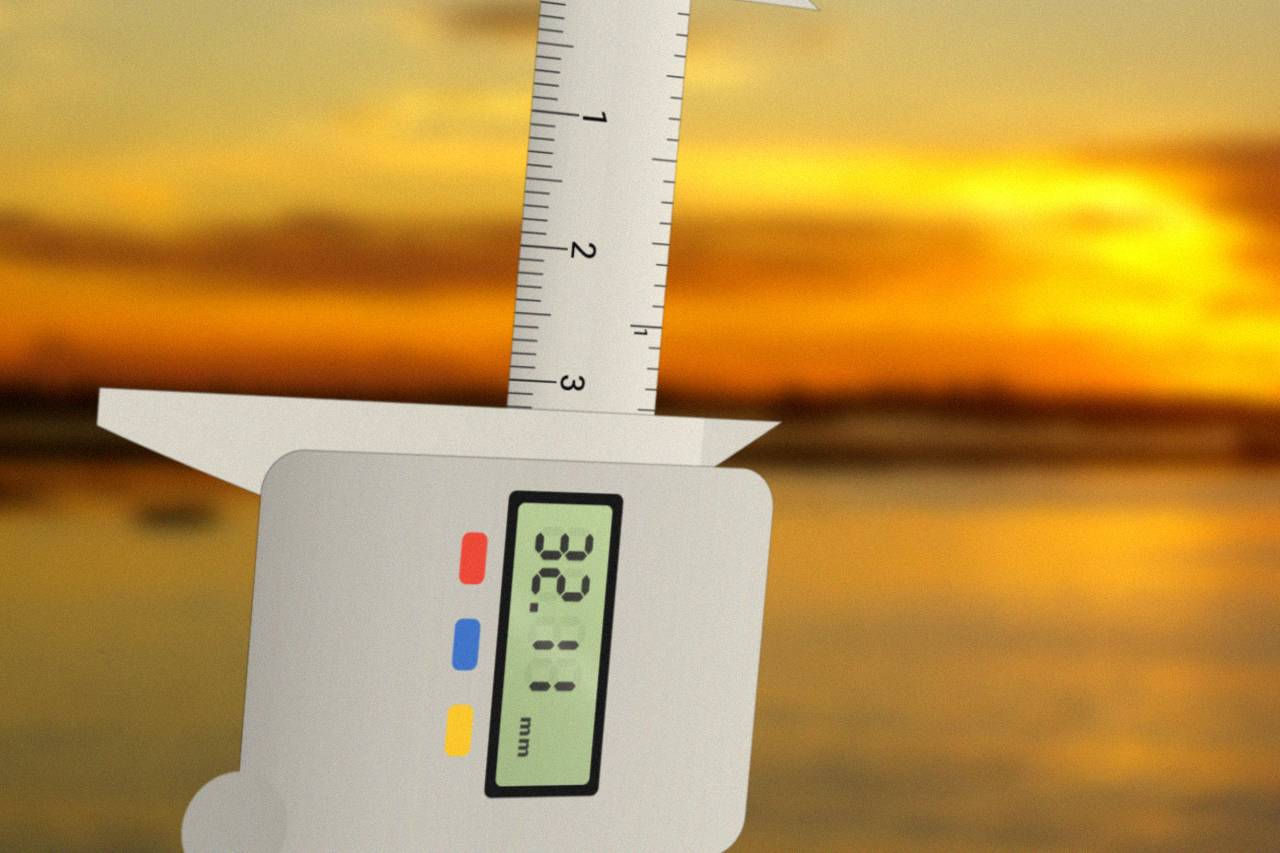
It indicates 32.11 mm
